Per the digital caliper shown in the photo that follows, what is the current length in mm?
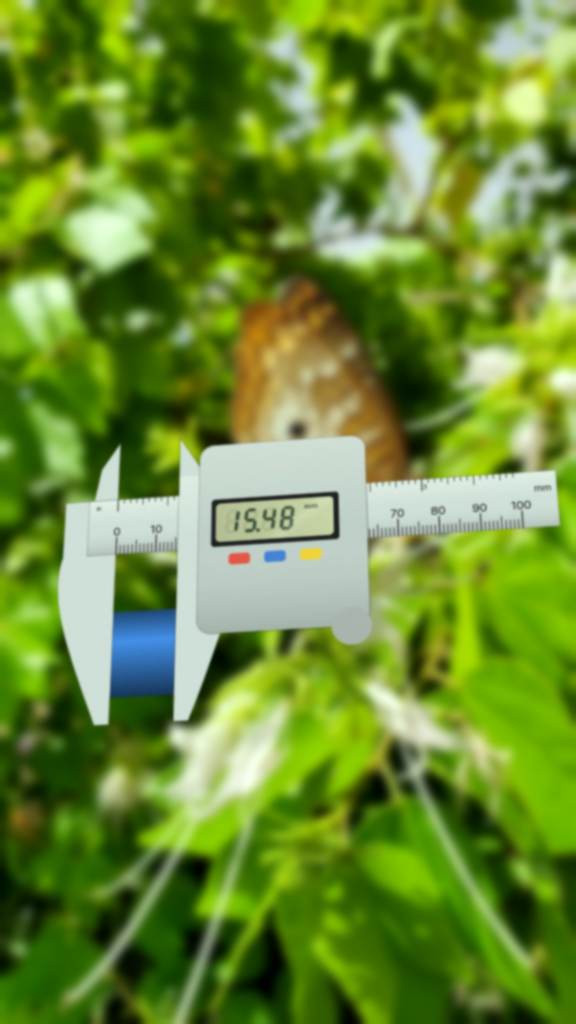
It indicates 15.48 mm
